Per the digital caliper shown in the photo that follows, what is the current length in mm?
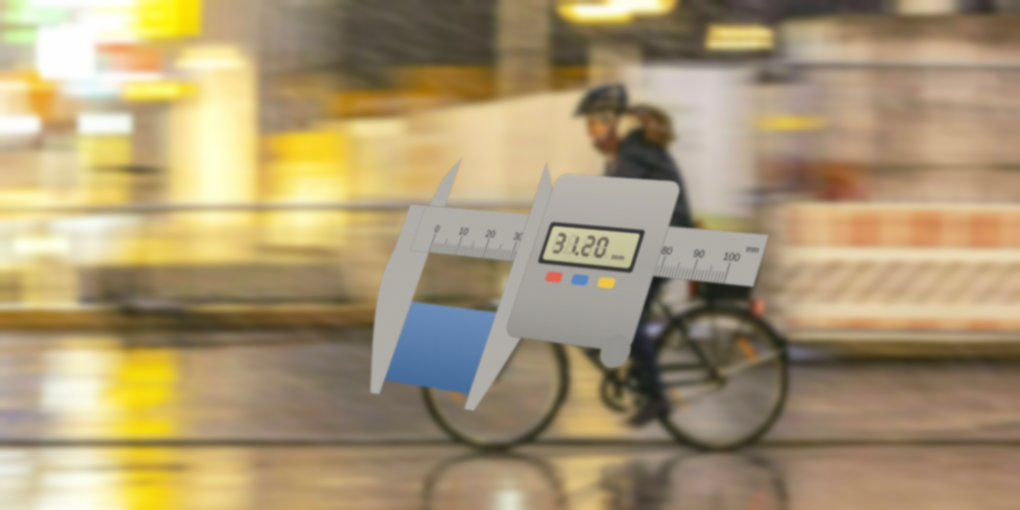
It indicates 31.20 mm
